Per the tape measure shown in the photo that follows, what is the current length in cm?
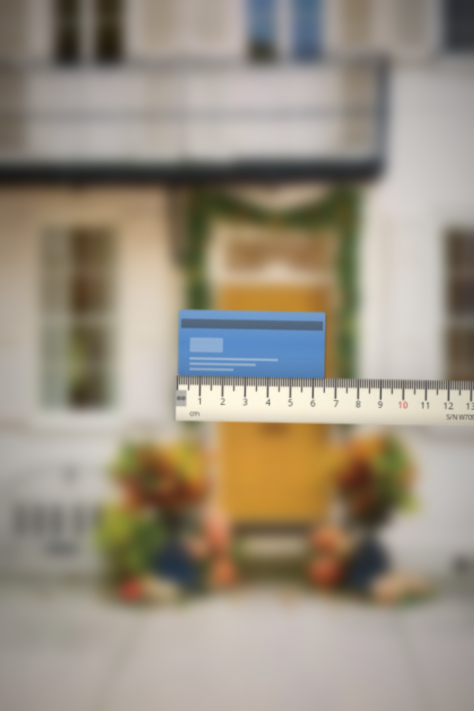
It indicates 6.5 cm
